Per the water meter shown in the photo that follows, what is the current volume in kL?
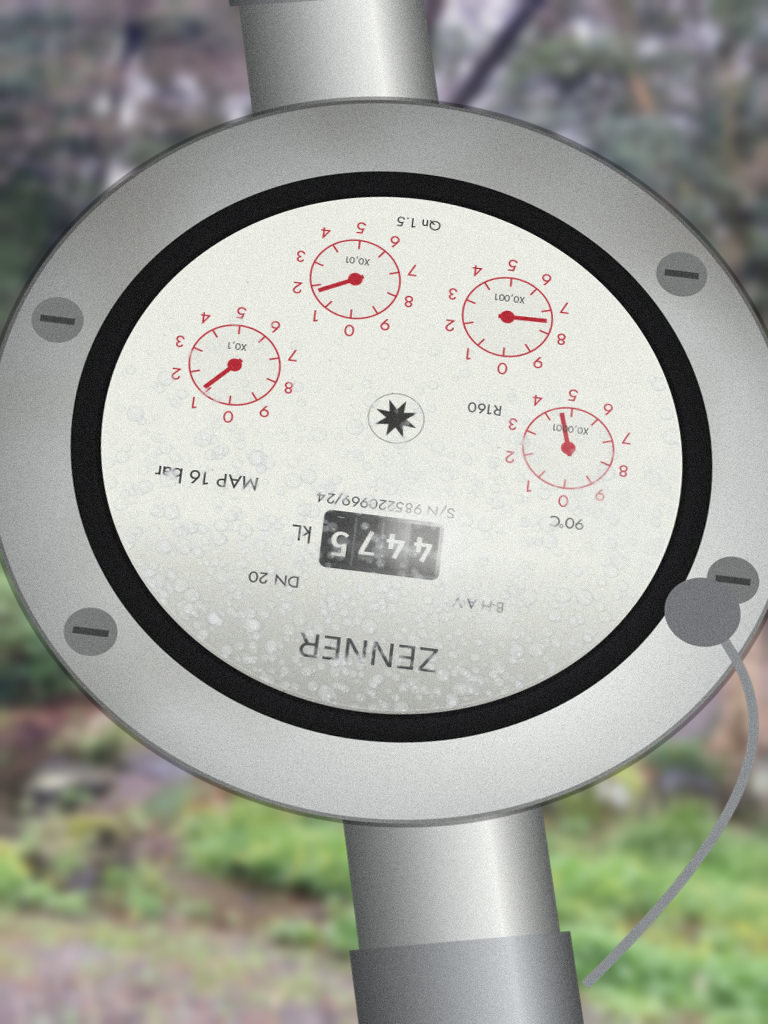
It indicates 4475.1174 kL
